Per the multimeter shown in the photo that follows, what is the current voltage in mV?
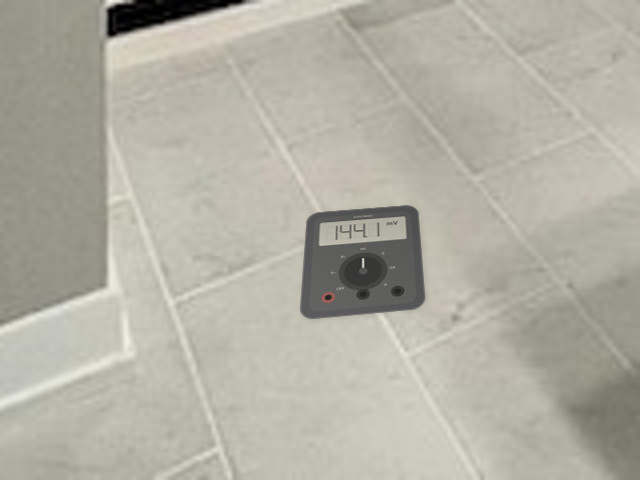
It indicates 144.1 mV
